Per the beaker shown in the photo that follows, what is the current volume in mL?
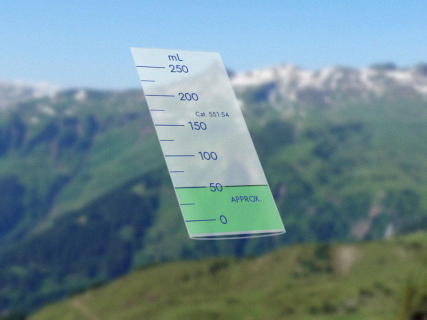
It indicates 50 mL
